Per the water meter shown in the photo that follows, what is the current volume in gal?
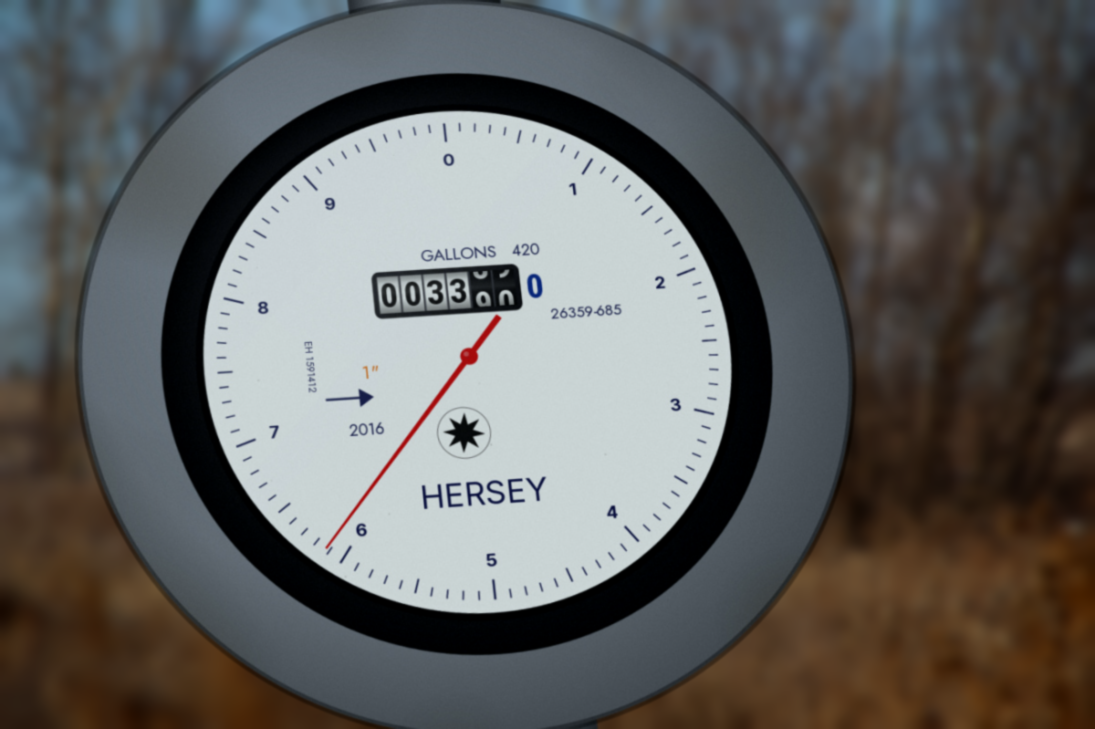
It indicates 33896.1 gal
